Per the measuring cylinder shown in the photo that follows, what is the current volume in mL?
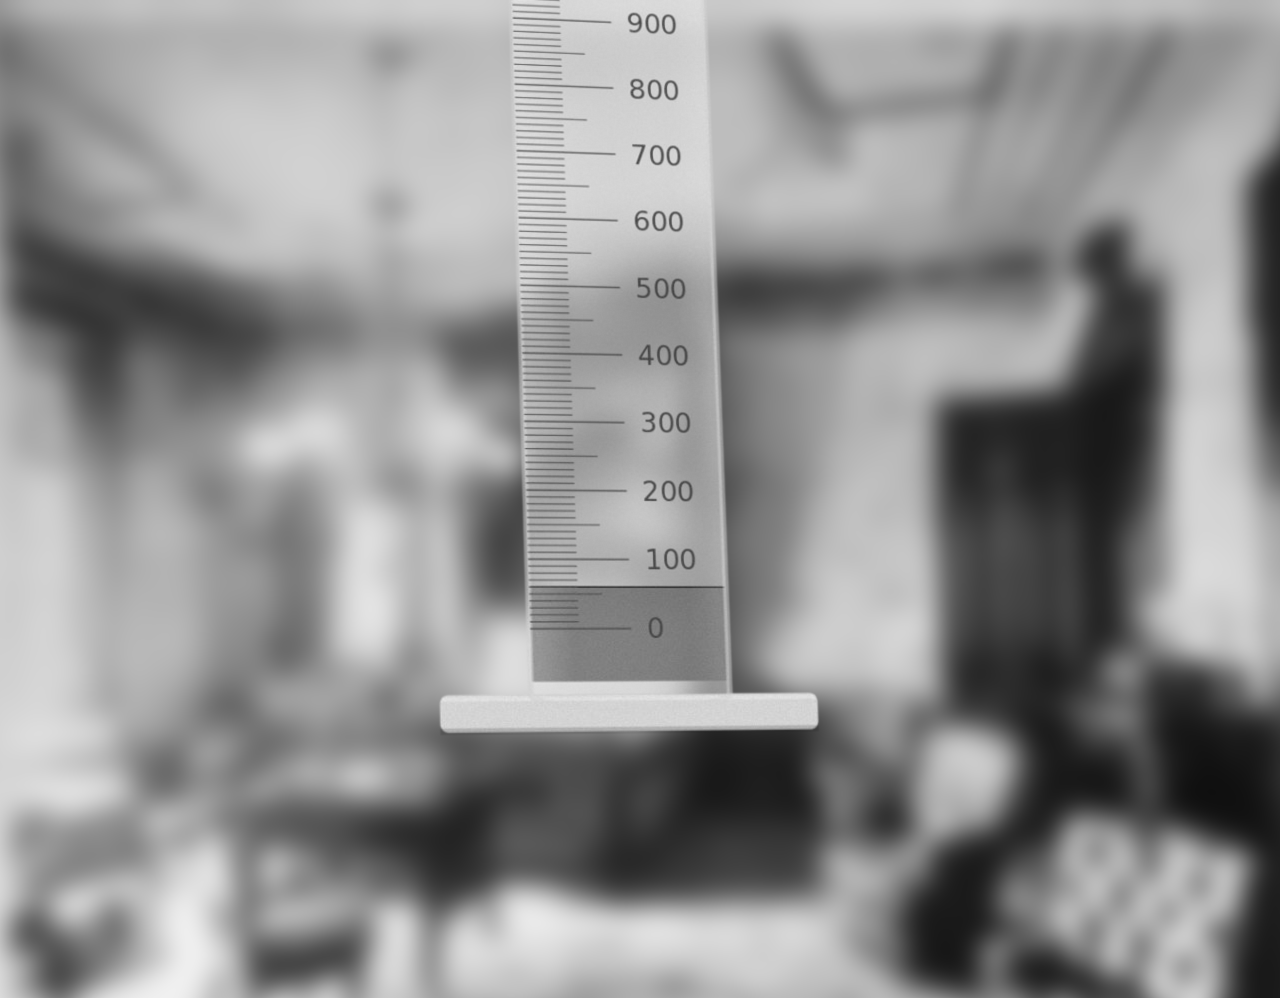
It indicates 60 mL
